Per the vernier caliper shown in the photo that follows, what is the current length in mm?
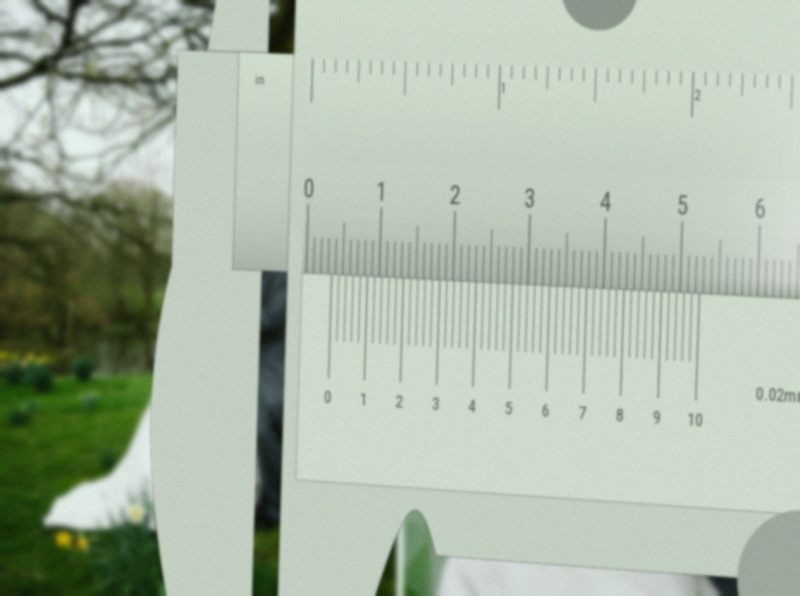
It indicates 3.5 mm
